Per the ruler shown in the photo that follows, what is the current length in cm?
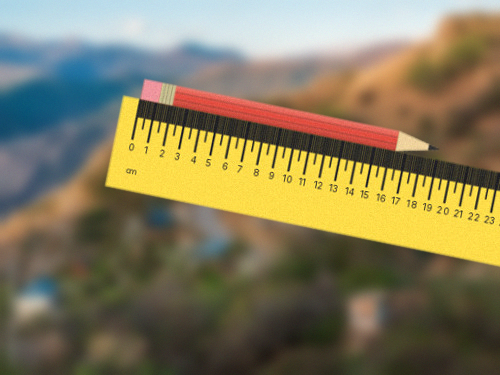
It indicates 19 cm
